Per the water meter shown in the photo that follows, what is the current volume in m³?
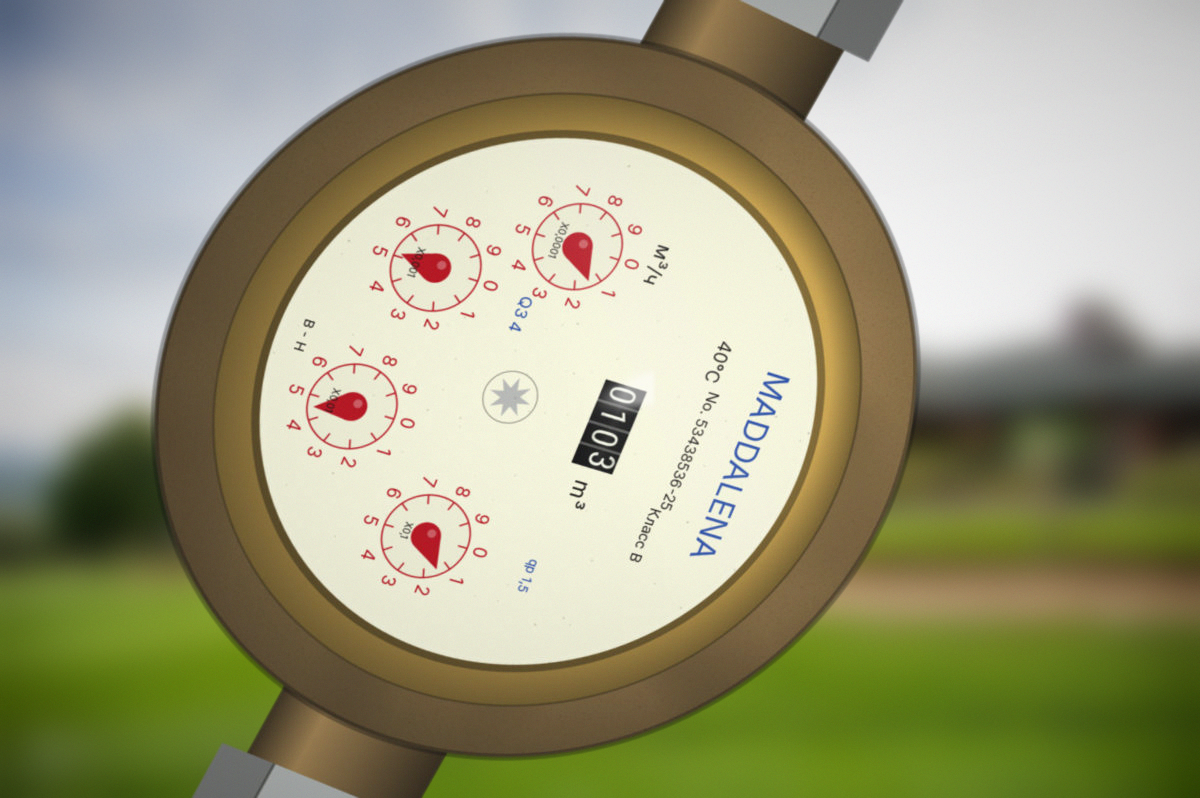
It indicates 103.1451 m³
